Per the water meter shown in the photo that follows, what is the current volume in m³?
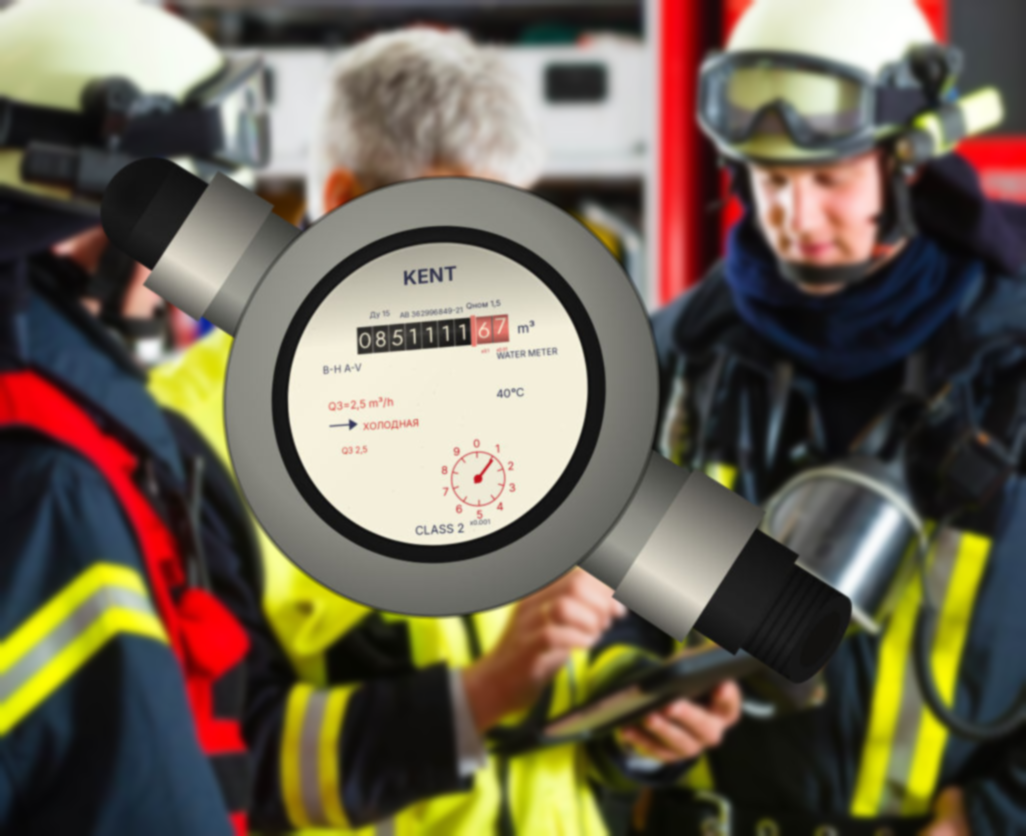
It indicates 851111.671 m³
